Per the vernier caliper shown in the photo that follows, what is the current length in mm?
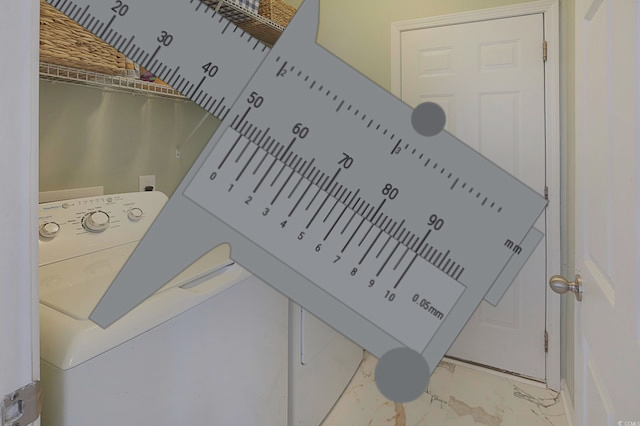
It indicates 51.5 mm
